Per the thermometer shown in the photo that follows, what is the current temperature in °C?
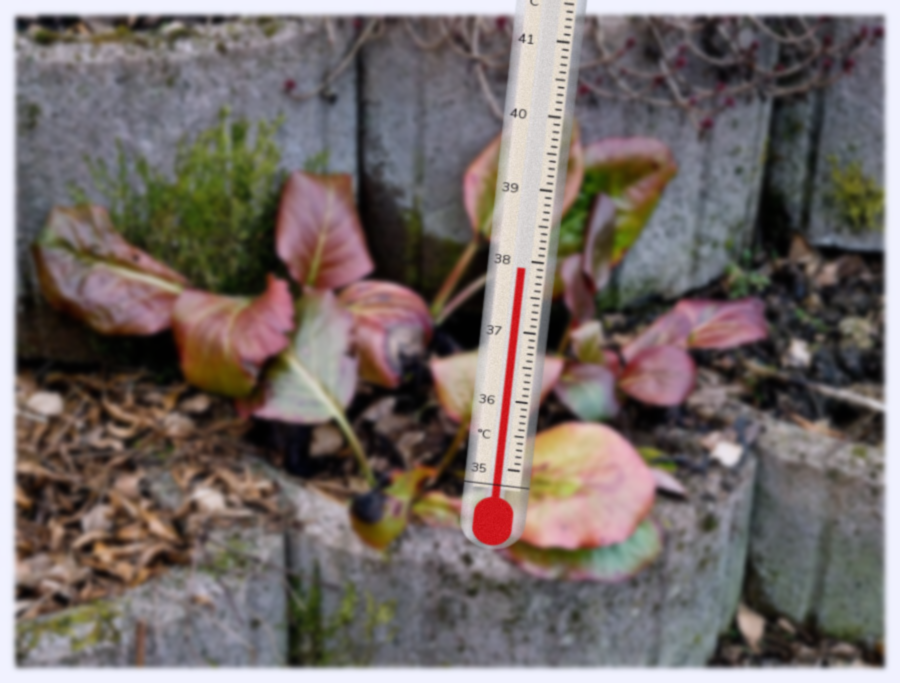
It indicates 37.9 °C
